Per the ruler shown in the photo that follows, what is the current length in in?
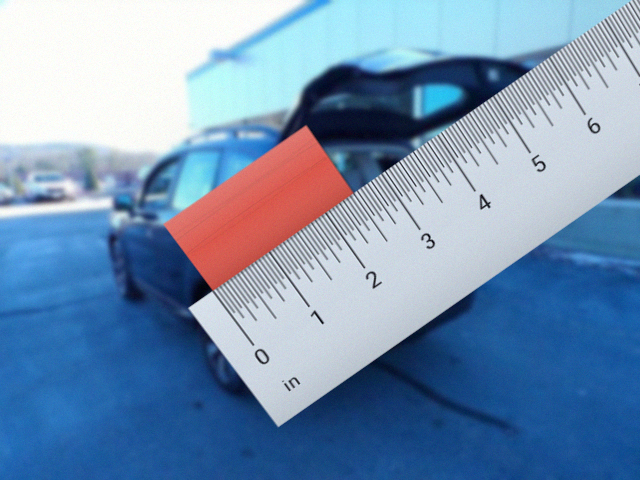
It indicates 2.5 in
